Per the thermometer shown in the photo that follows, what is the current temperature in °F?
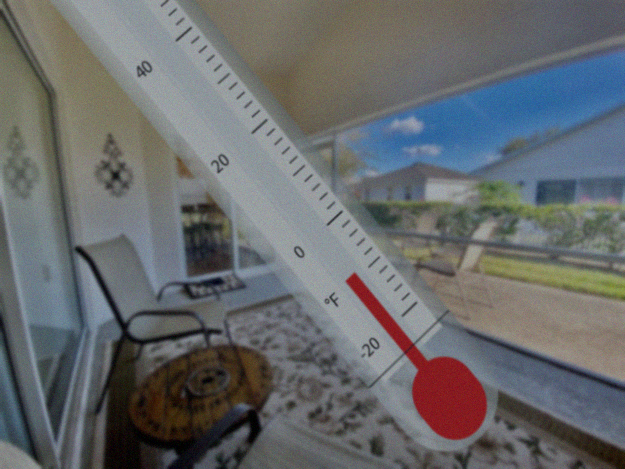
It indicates -9 °F
